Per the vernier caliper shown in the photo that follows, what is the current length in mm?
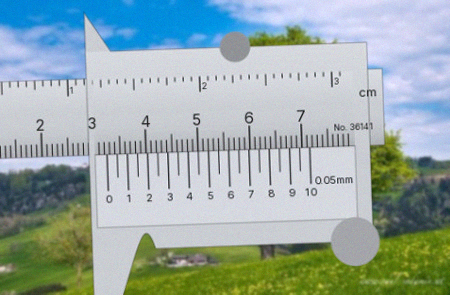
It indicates 32.5 mm
